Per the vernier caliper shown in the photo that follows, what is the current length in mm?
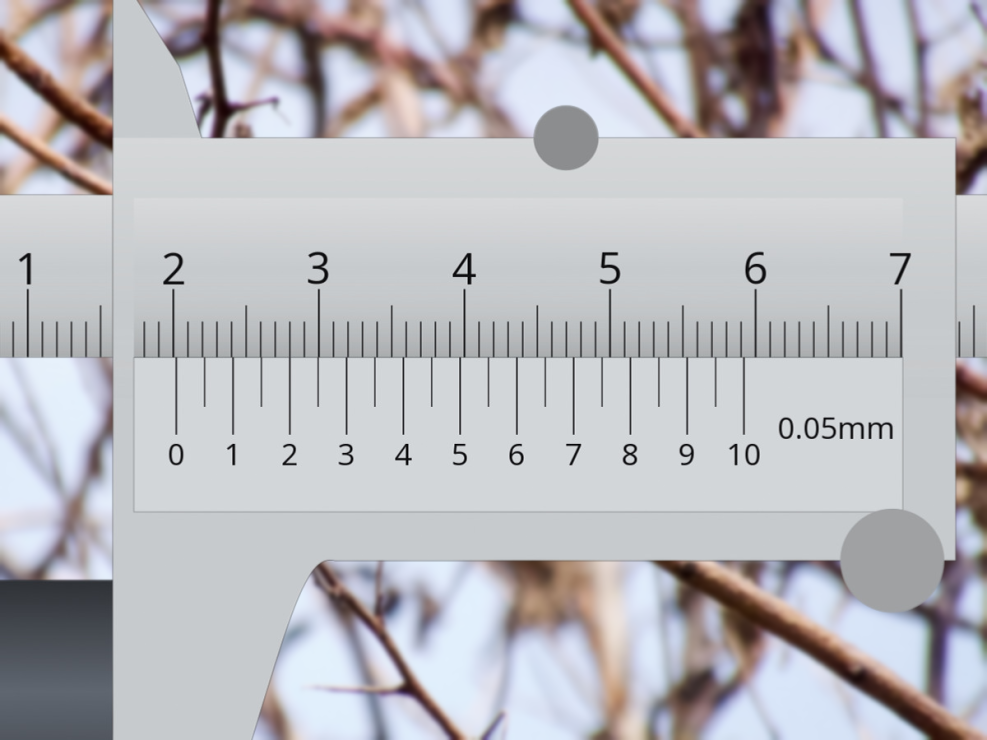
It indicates 20.2 mm
